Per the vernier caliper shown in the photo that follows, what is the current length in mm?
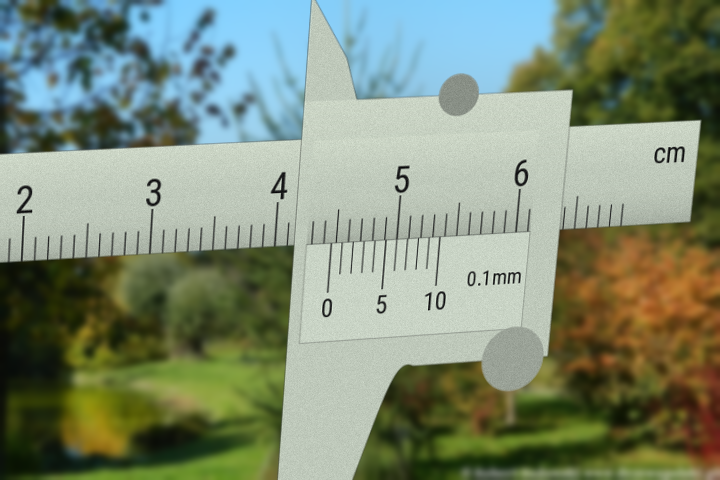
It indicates 44.6 mm
